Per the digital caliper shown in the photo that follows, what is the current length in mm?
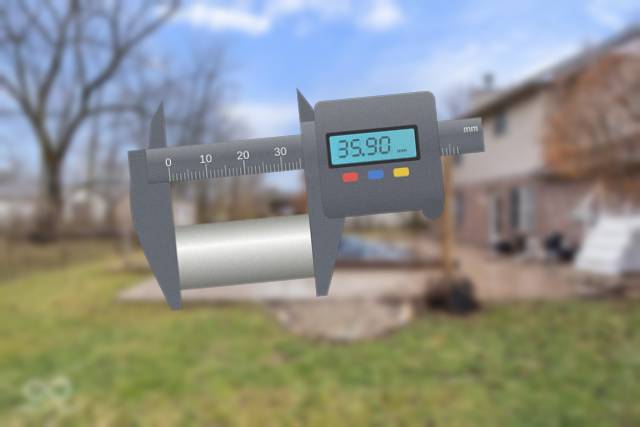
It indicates 35.90 mm
